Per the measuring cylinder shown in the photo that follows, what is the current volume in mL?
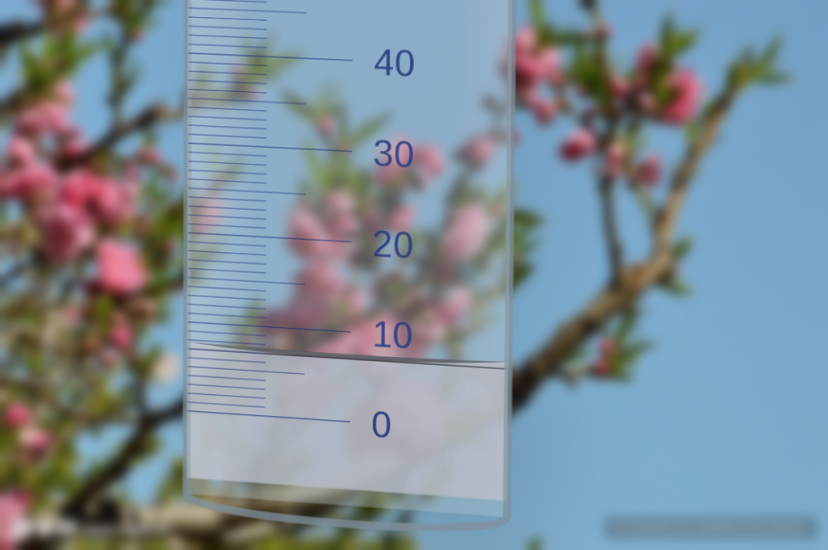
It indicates 7 mL
